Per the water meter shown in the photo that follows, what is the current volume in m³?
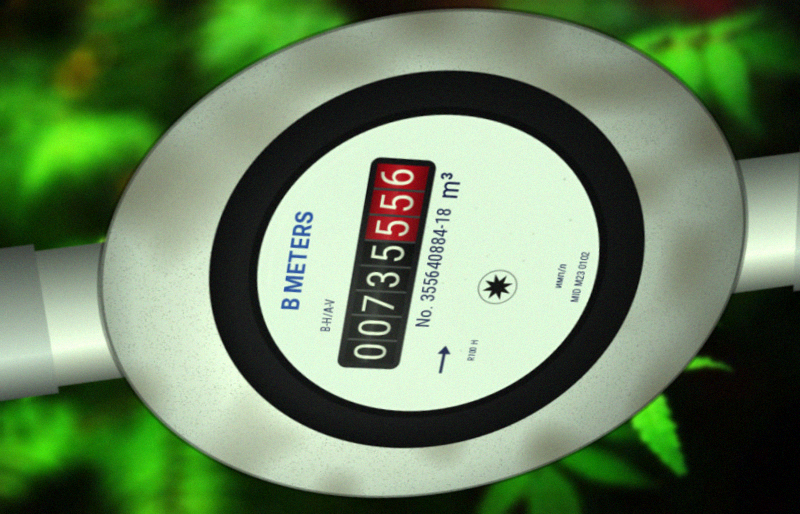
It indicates 735.556 m³
